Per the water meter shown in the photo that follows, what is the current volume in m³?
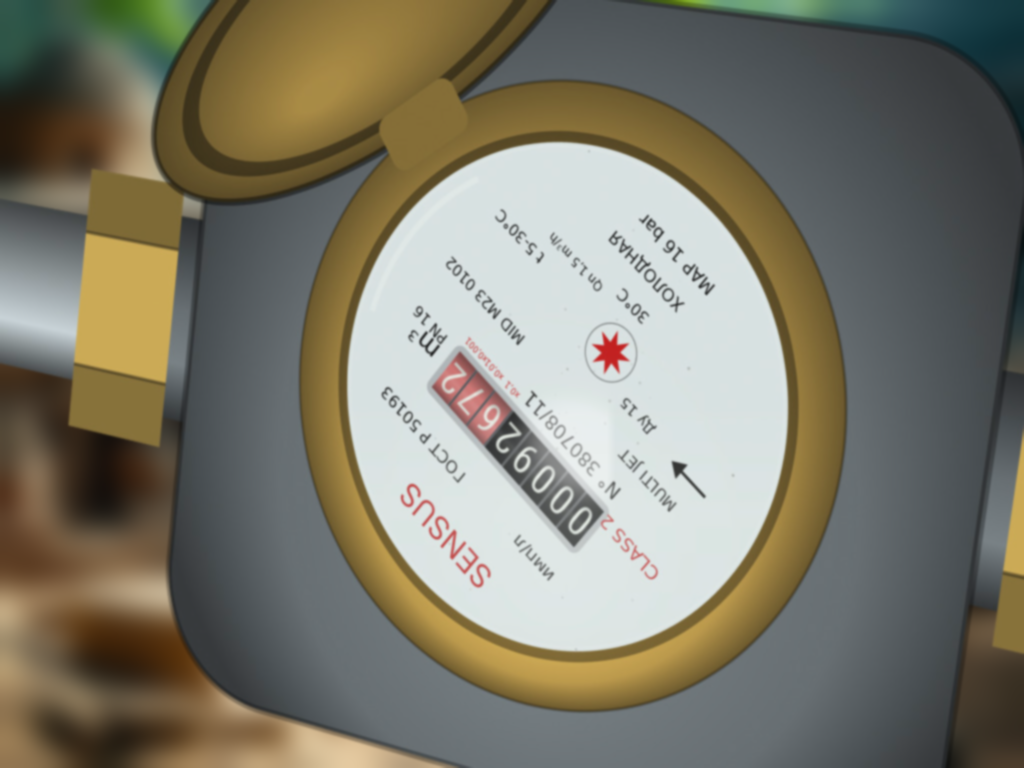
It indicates 92.672 m³
